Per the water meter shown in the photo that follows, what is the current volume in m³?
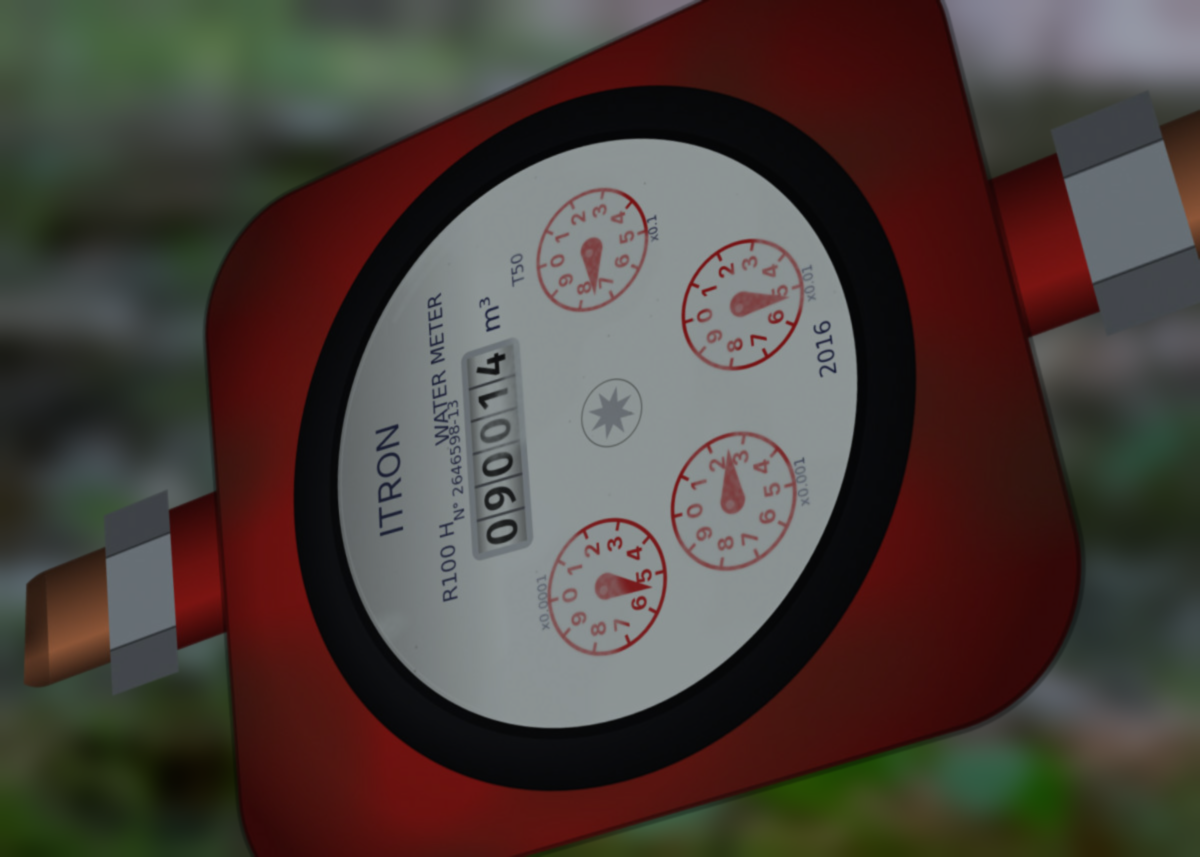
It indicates 90014.7525 m³
